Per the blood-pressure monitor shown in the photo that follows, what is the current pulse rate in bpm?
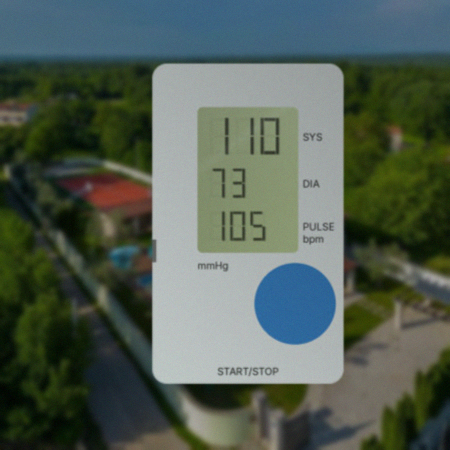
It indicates 105 bpm
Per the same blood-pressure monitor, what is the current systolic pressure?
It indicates 110 mmHg
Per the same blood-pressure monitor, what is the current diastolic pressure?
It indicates 73 mmHg
